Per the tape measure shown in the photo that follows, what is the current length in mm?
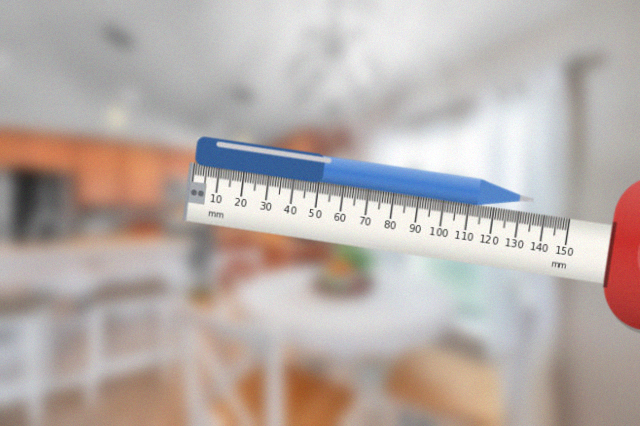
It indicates 135 mm
